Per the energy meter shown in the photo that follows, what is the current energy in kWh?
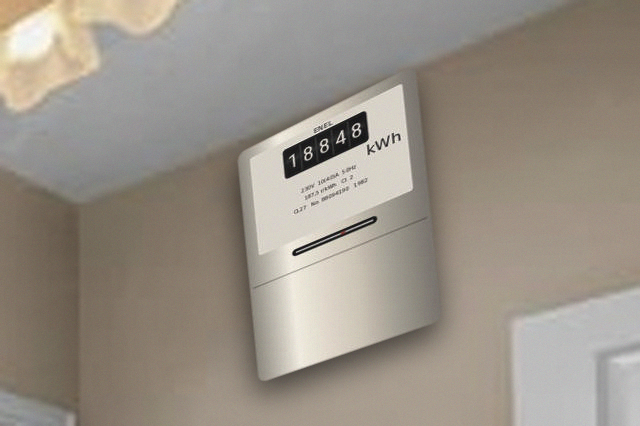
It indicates 18848 kWh
